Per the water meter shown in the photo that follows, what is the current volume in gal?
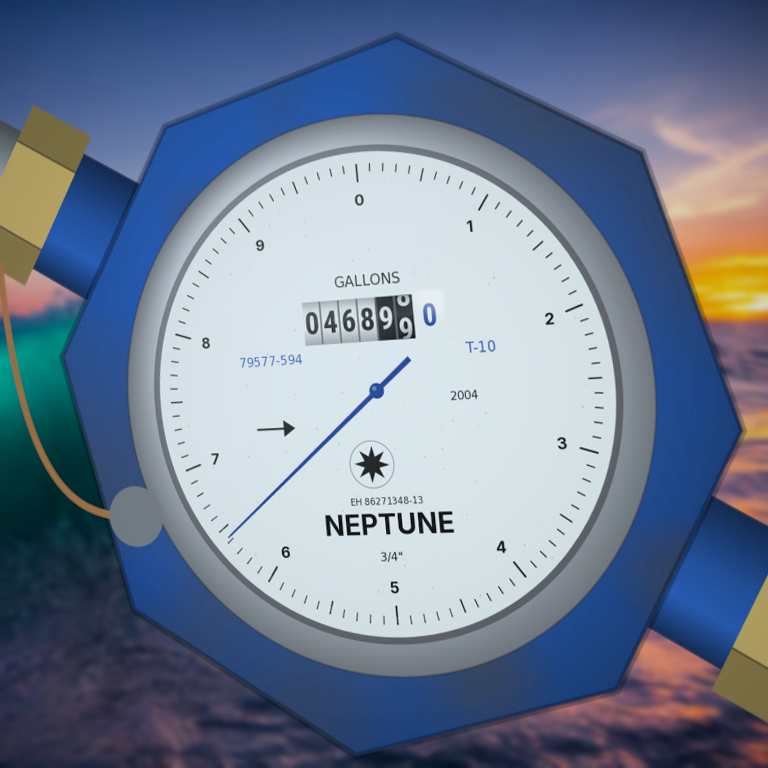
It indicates 468986.4 gal
